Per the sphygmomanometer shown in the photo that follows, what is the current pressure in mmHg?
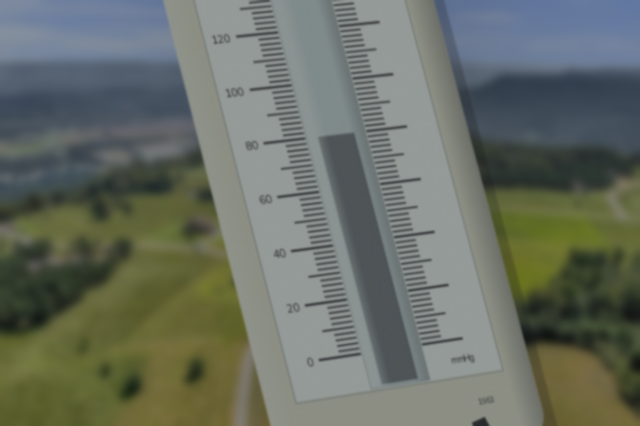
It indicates 80 mmHg
